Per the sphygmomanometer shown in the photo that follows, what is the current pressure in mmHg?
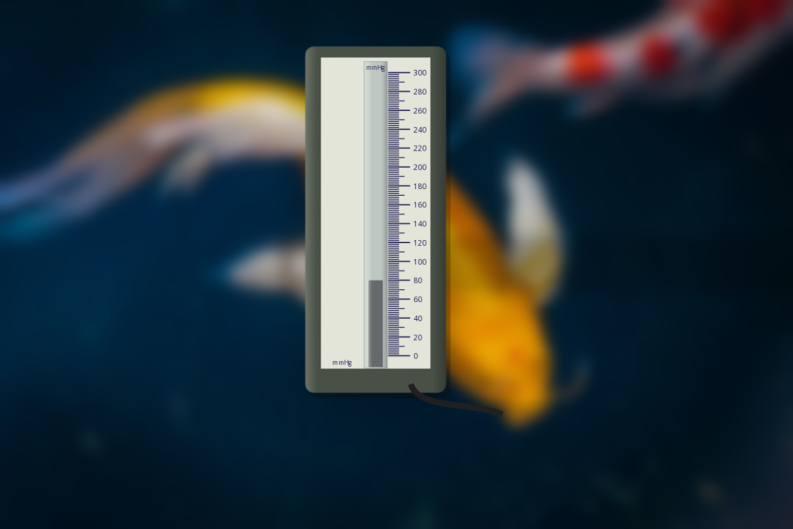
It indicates 80 mmHg
